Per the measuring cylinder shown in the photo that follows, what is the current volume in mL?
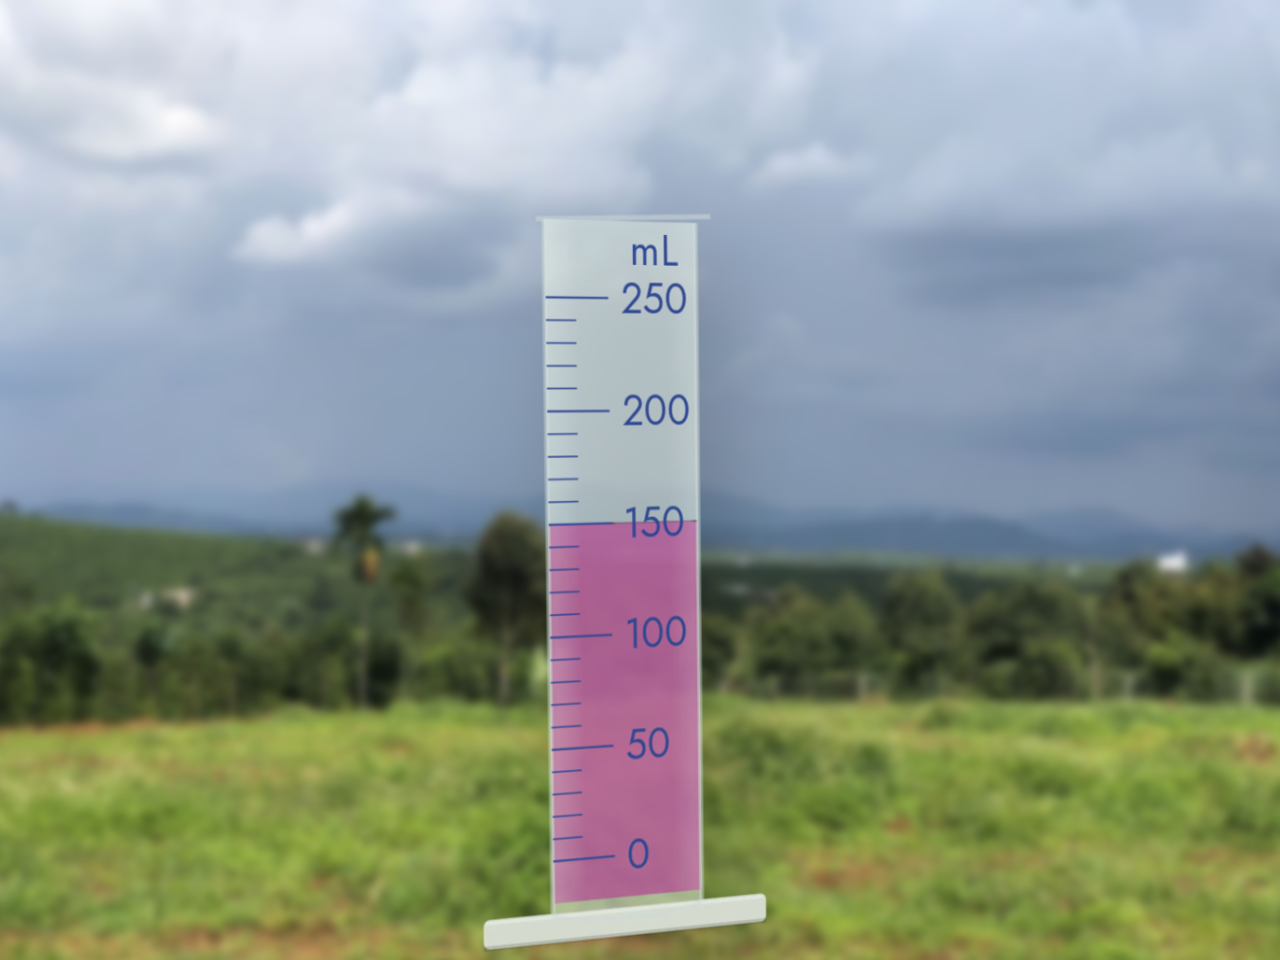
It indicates 150 mL
